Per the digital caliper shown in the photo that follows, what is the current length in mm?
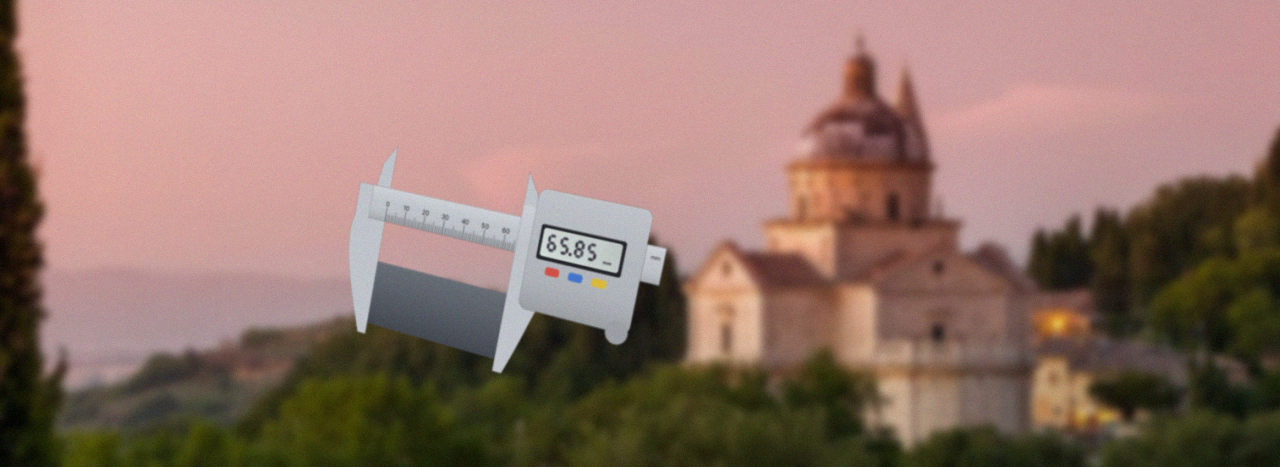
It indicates 65.85 mm
